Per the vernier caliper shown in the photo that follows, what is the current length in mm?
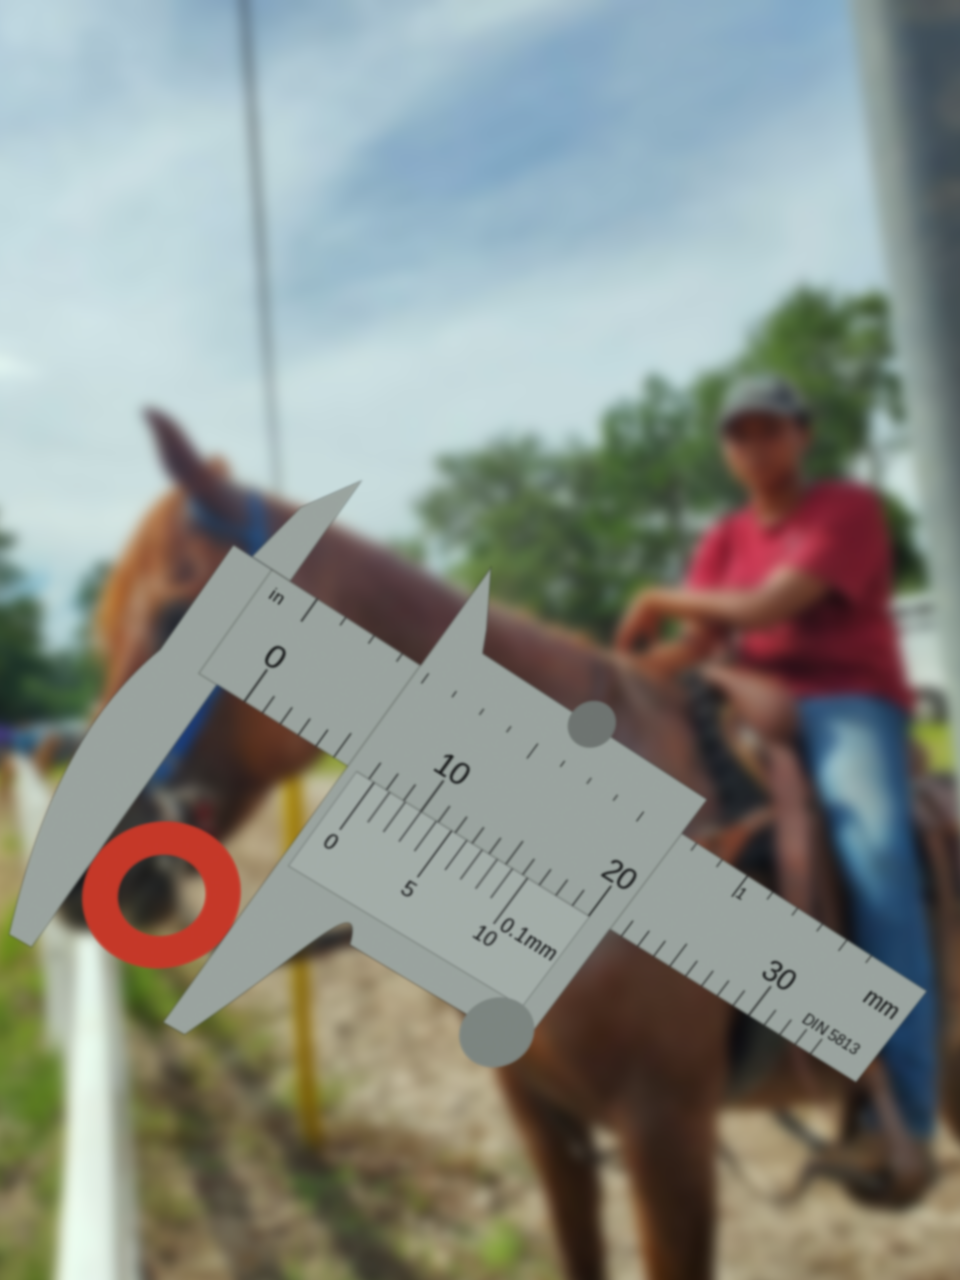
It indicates 7.3 mm
